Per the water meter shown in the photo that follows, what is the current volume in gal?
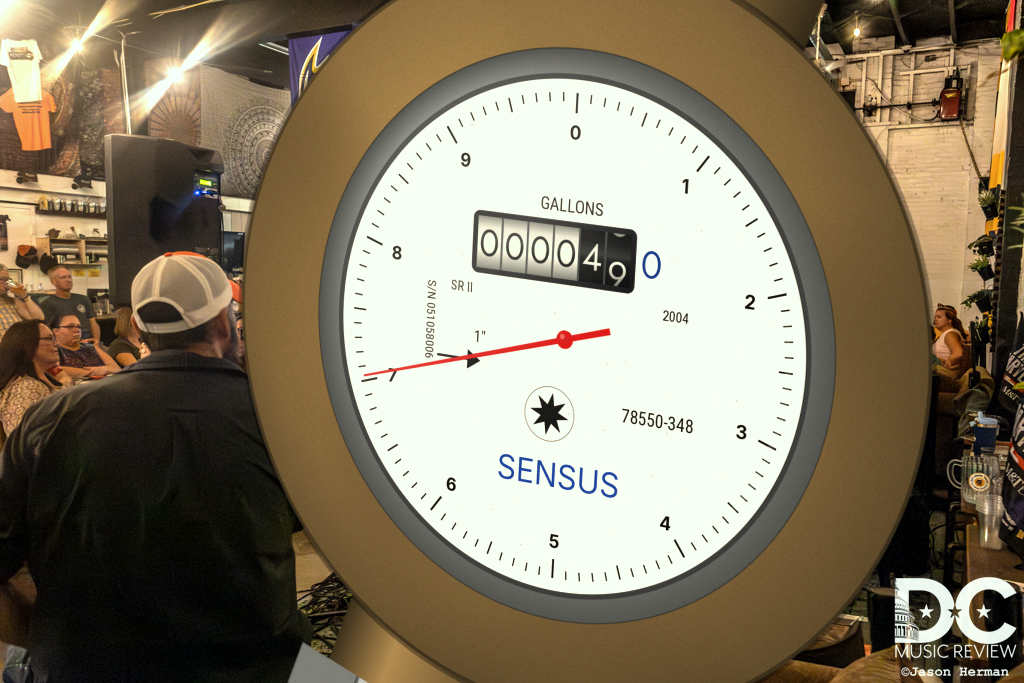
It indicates 487.0 gal
